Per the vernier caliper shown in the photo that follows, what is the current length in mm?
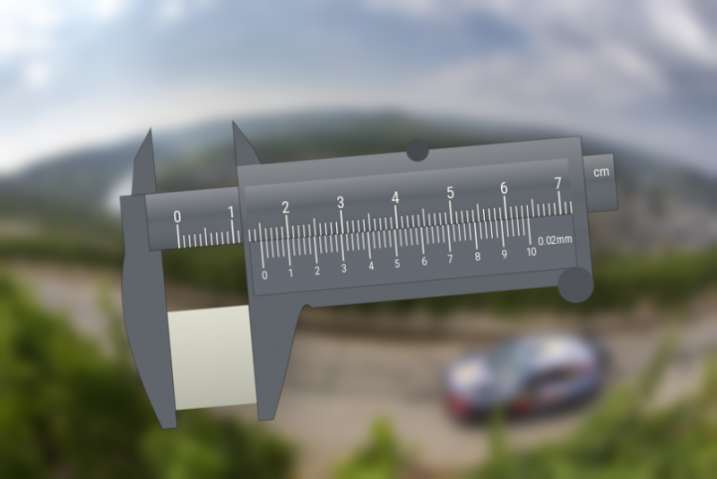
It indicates 15.0 mm
